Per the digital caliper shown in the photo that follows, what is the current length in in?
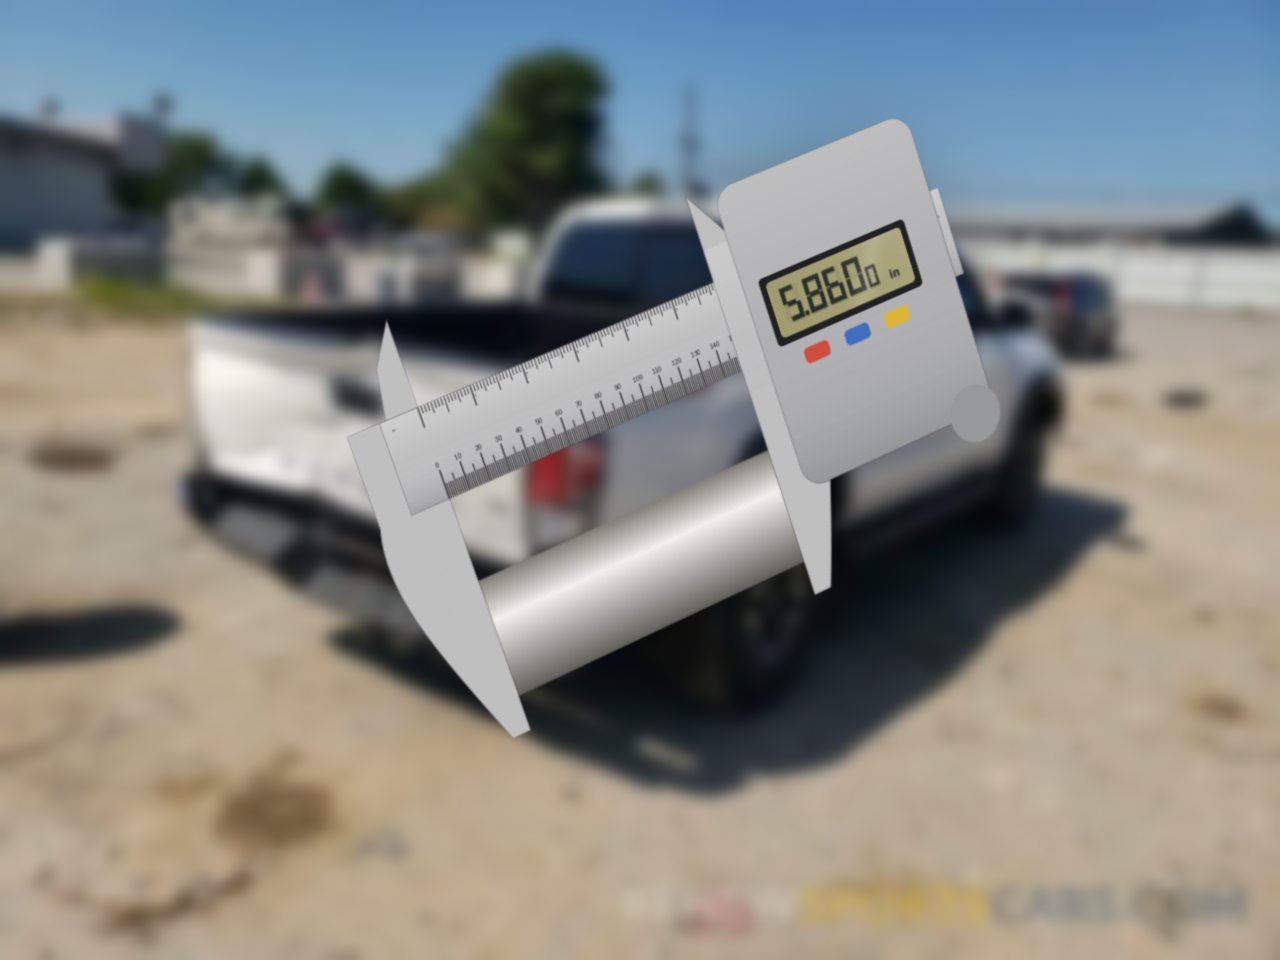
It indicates 5.8600 in
